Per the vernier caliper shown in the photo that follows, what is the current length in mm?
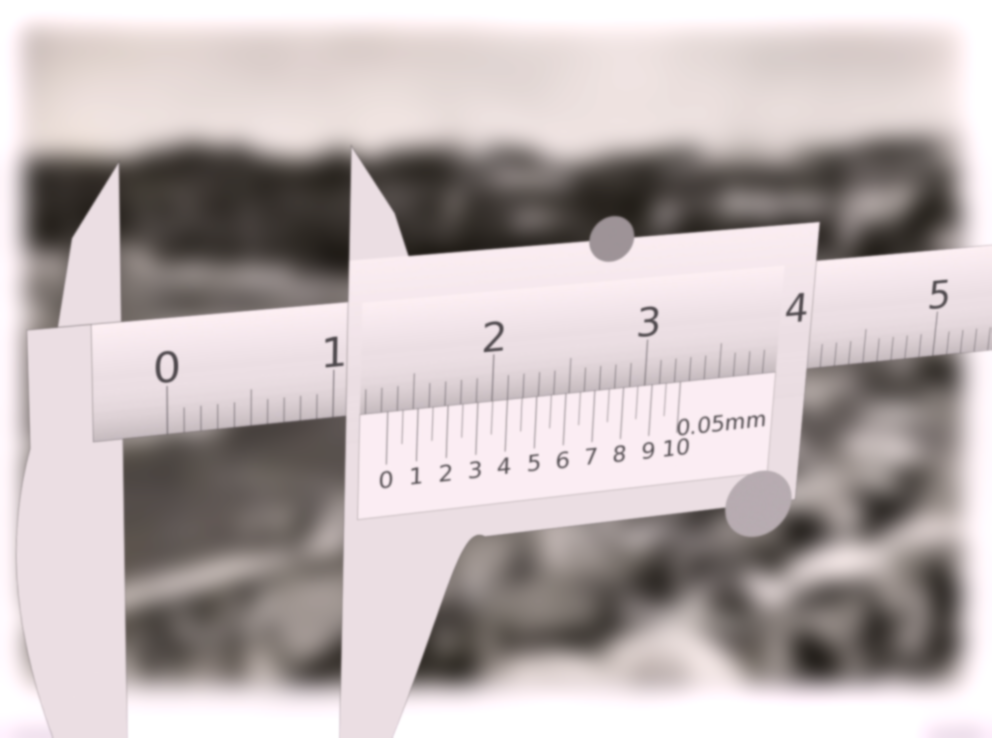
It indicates 13.4 mm
